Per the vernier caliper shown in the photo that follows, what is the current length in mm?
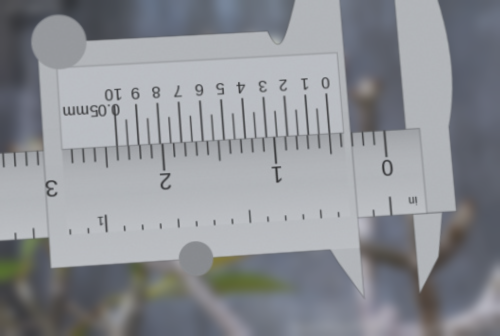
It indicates 5.0 mm
